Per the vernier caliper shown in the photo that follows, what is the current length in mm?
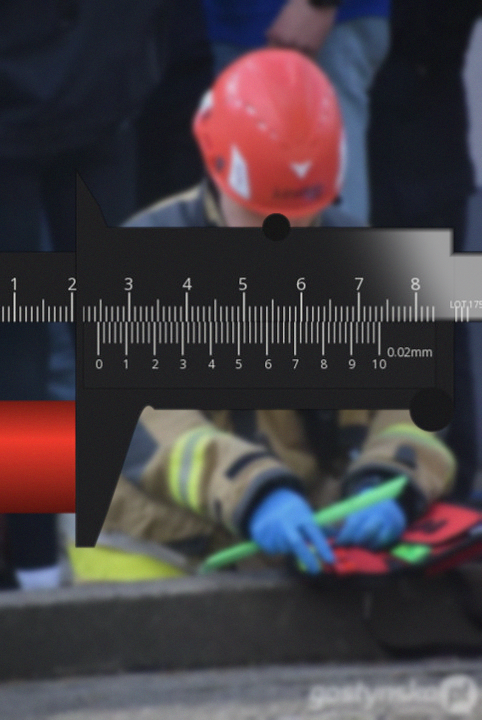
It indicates 24.6 mm
